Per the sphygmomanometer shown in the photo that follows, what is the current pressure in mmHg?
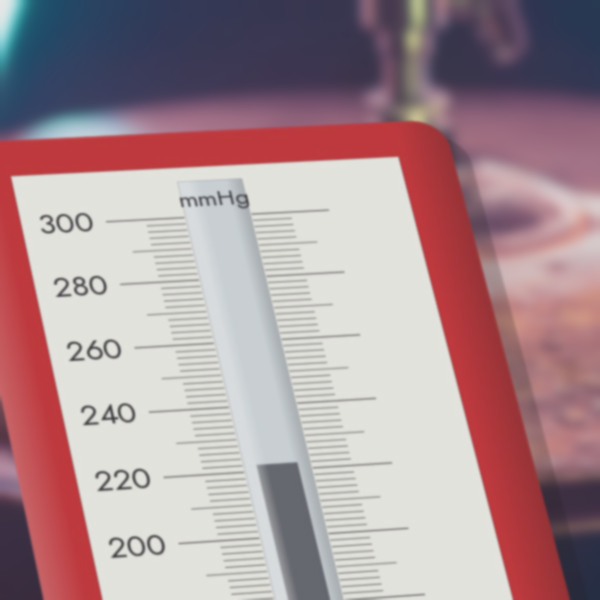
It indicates 222 mmHg
